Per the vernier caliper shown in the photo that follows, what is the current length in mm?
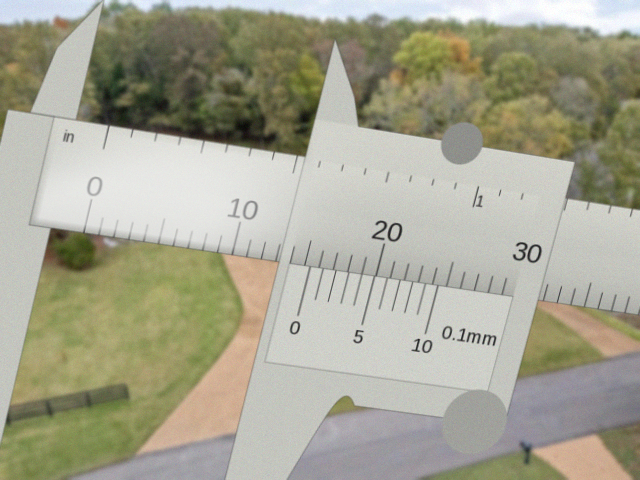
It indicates 15.4 mm
